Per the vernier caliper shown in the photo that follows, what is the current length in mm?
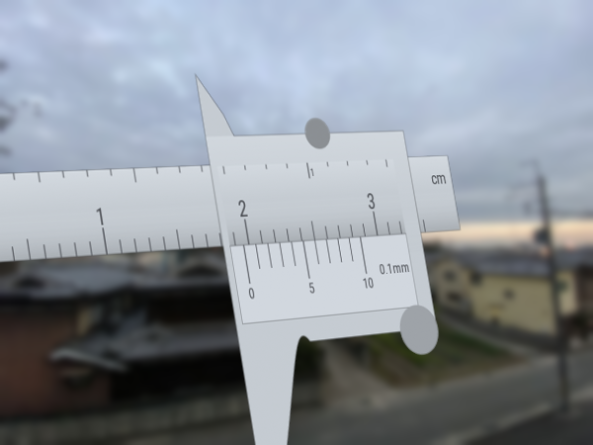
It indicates 19.6 mm
